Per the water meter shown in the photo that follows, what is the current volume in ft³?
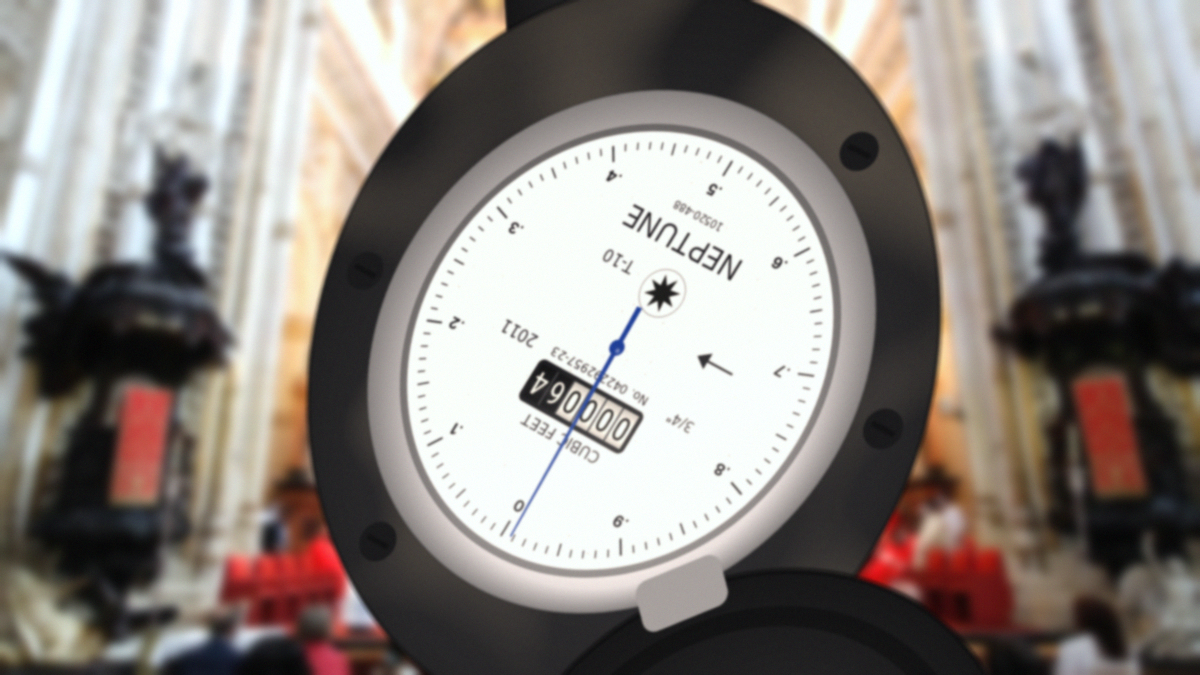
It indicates 63.99 ft³
